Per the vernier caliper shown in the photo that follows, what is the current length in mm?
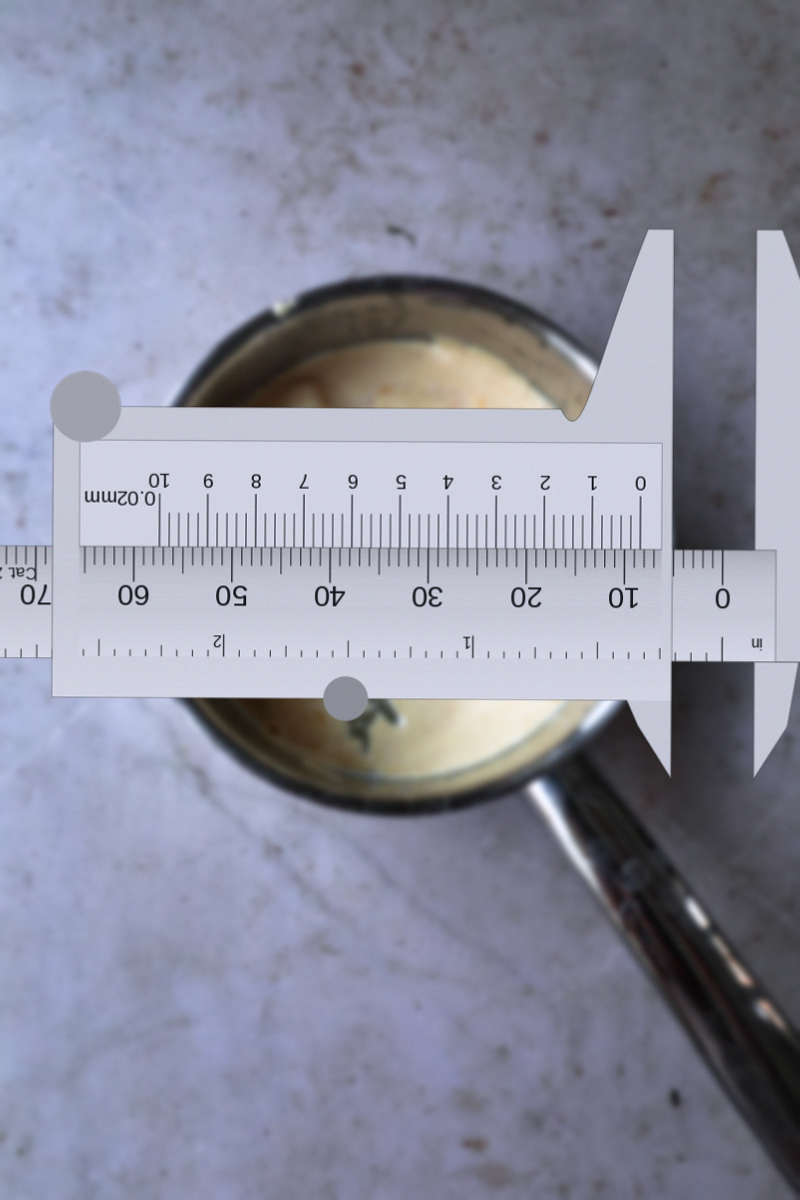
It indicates 8.4 mm
